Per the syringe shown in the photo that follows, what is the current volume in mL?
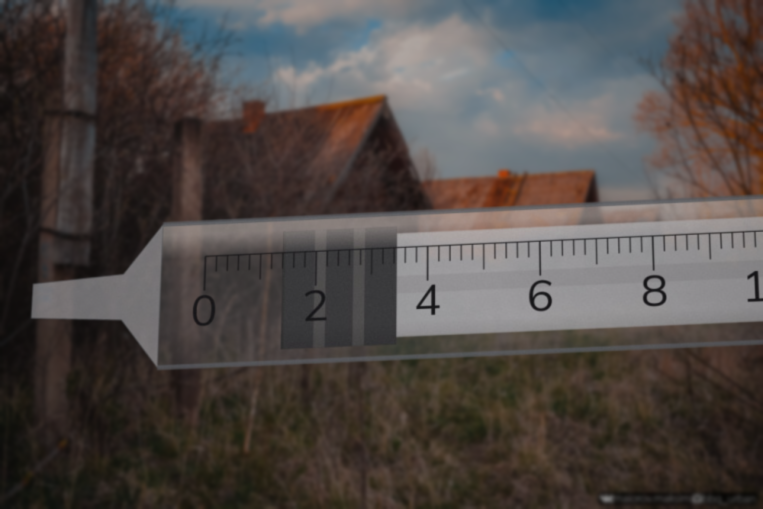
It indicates 1.4 mL
